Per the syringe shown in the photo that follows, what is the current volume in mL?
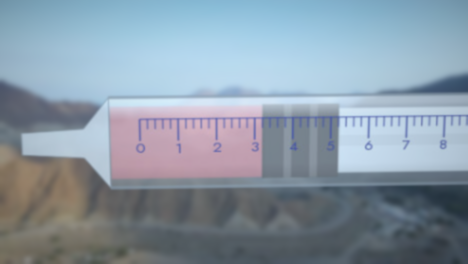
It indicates 3.2 mL
